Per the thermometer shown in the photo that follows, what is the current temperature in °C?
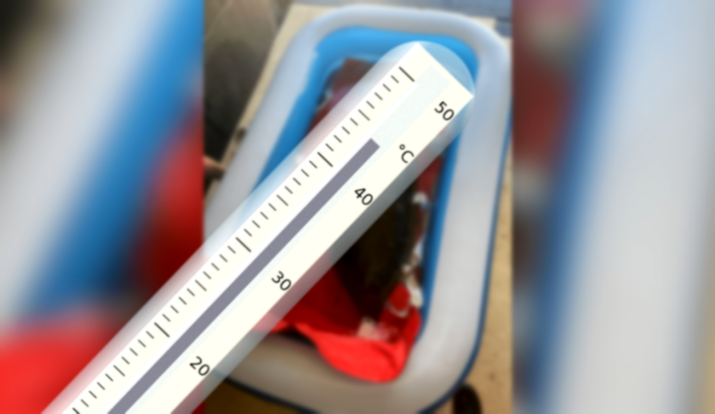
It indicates 44 °C
